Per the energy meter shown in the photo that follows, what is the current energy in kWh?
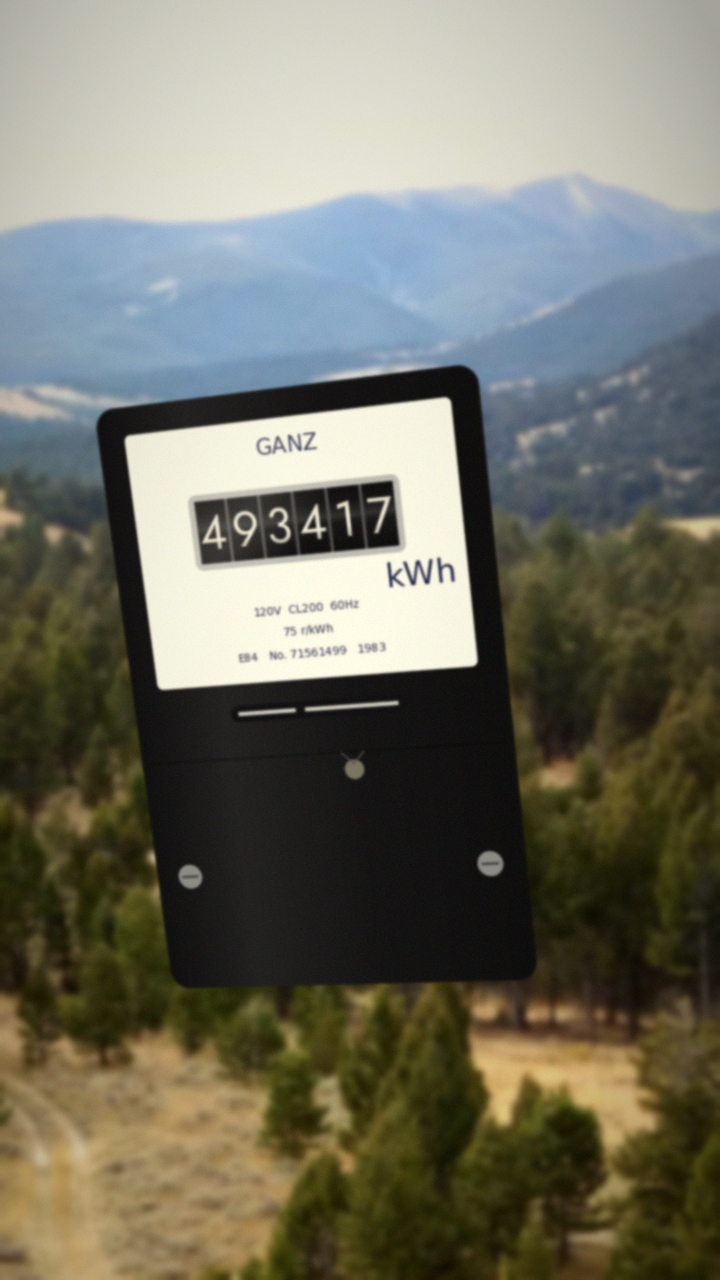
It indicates 493417 kWh
